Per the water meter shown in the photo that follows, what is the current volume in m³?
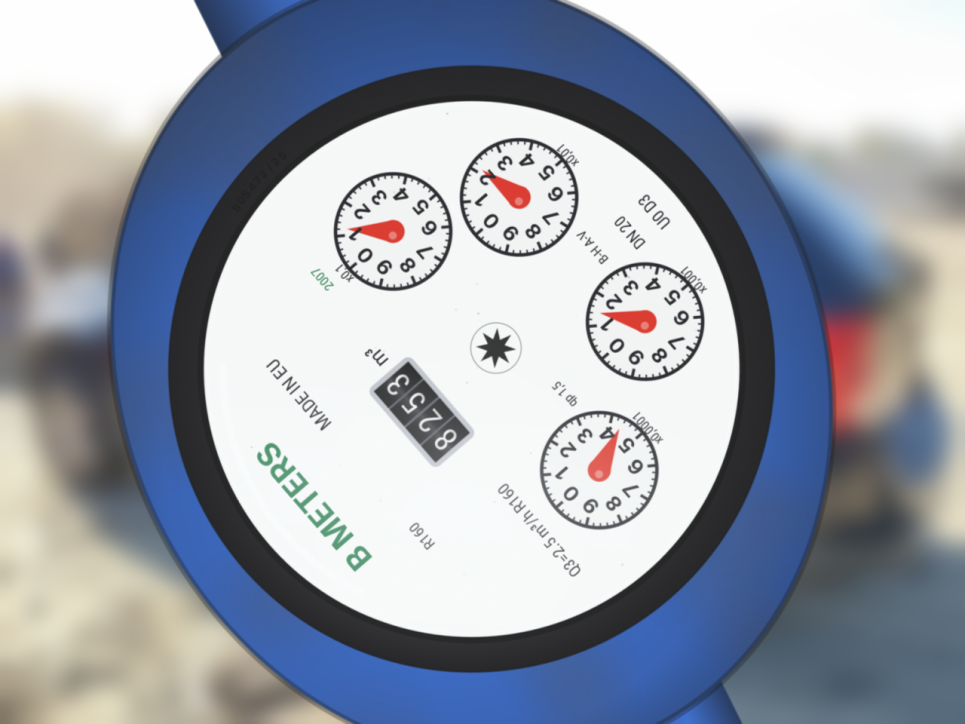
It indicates 8253.1214 m³
